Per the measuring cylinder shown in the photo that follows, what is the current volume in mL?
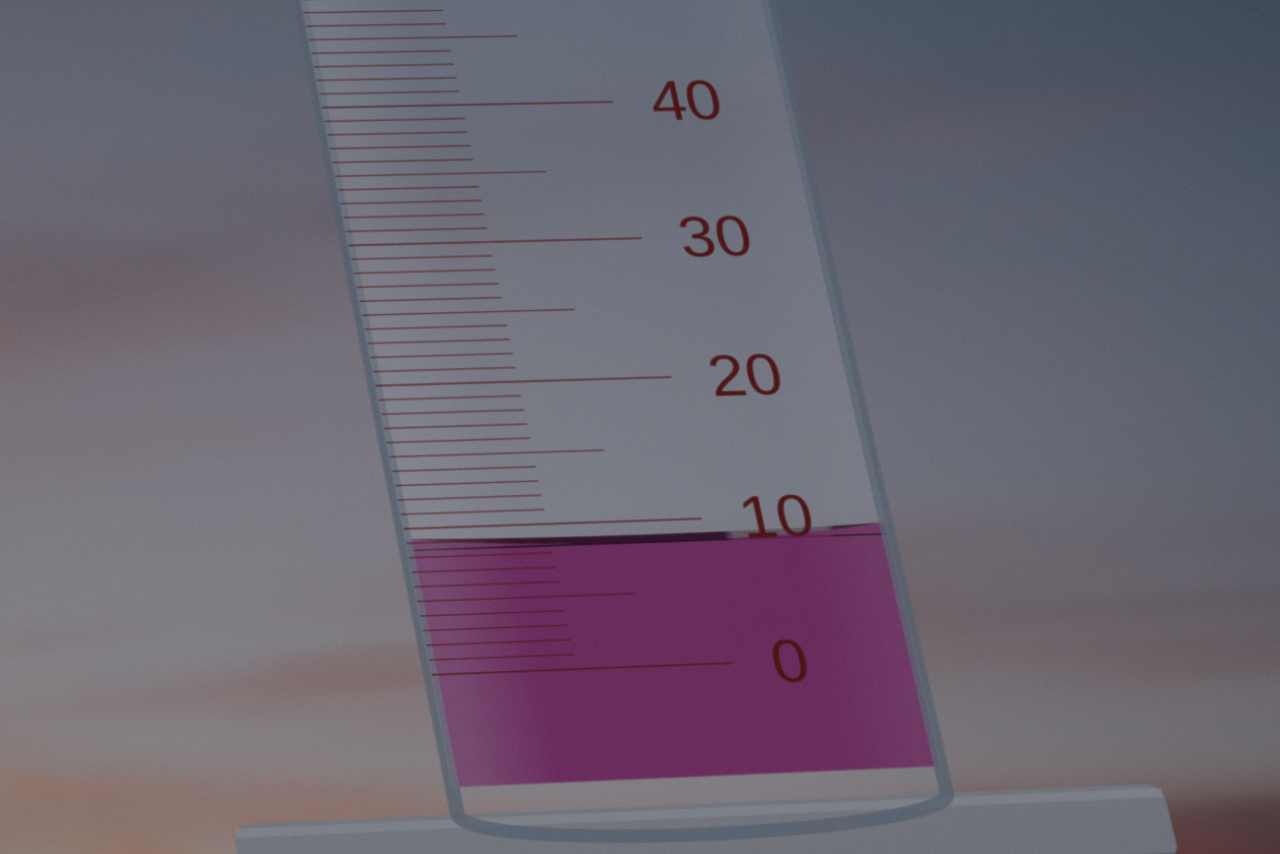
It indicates 8.5 mL
